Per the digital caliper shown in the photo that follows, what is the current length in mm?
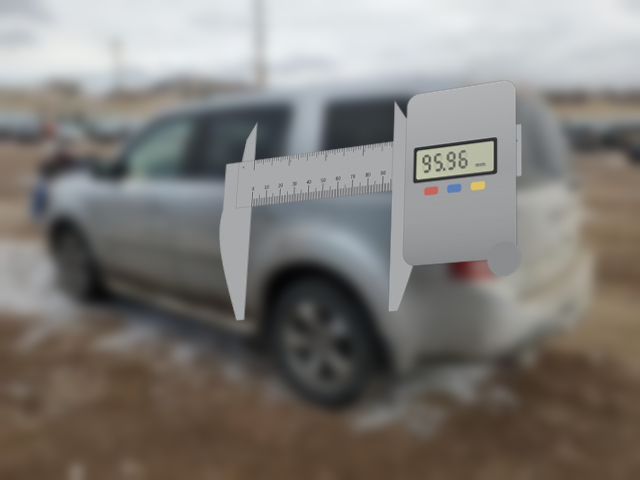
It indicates 95.96 mm
